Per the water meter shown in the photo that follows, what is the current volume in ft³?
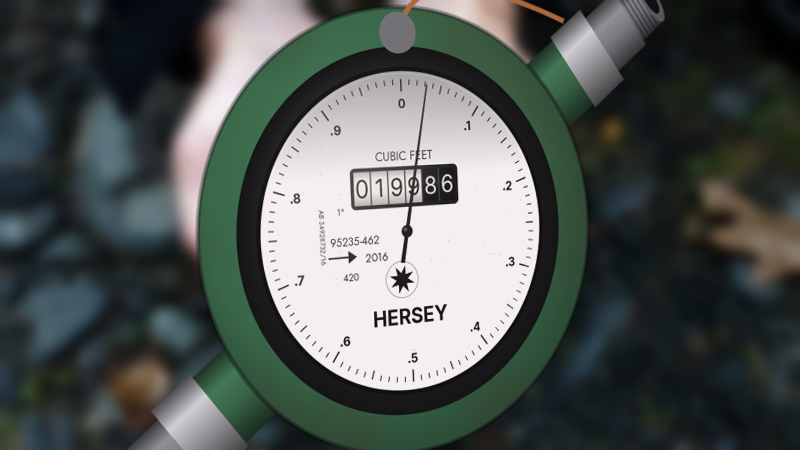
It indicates 19986.03 ft³
